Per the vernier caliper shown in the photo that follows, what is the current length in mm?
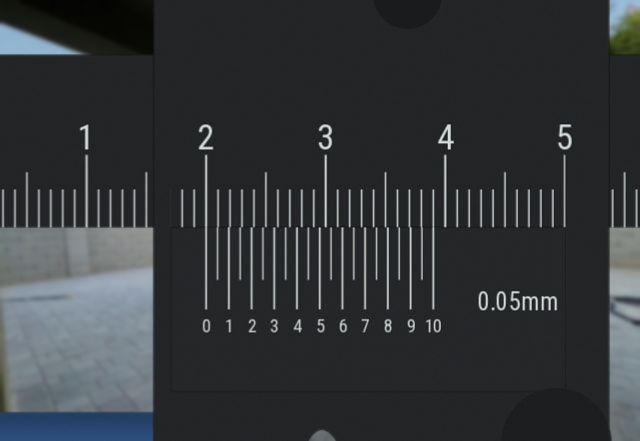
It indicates 20.0 mm
